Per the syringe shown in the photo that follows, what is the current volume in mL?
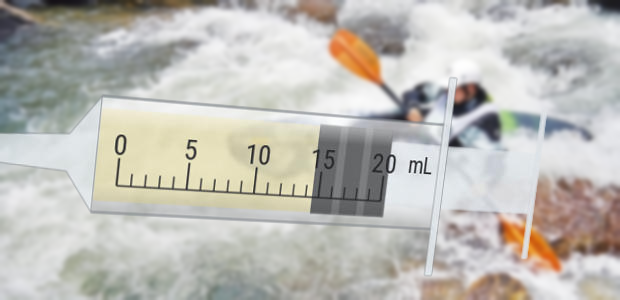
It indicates 14.5 mL
